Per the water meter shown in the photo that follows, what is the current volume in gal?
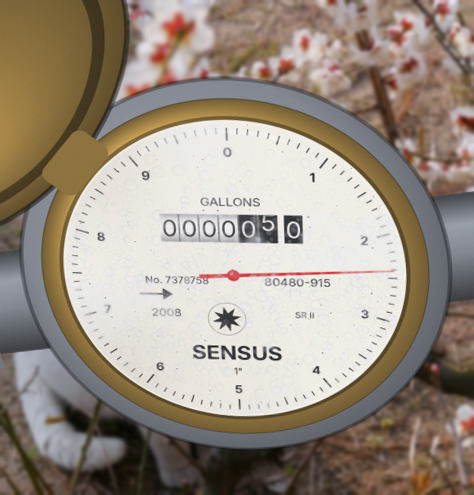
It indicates 52.4 gal
